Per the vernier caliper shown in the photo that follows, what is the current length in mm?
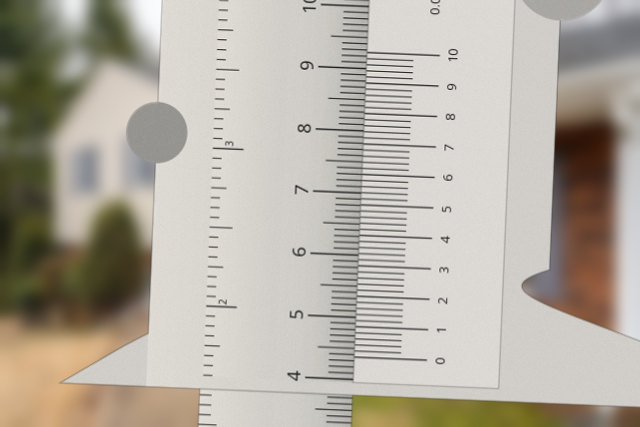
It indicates 43.6 mm
